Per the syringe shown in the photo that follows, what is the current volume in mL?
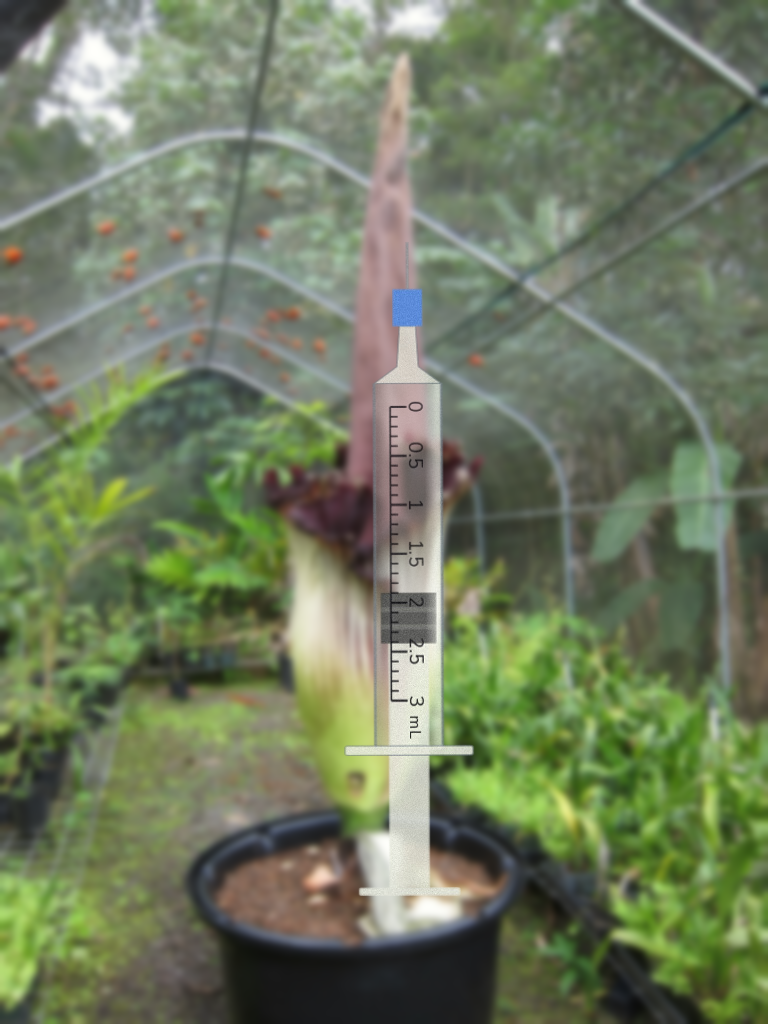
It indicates 1.9 mL
